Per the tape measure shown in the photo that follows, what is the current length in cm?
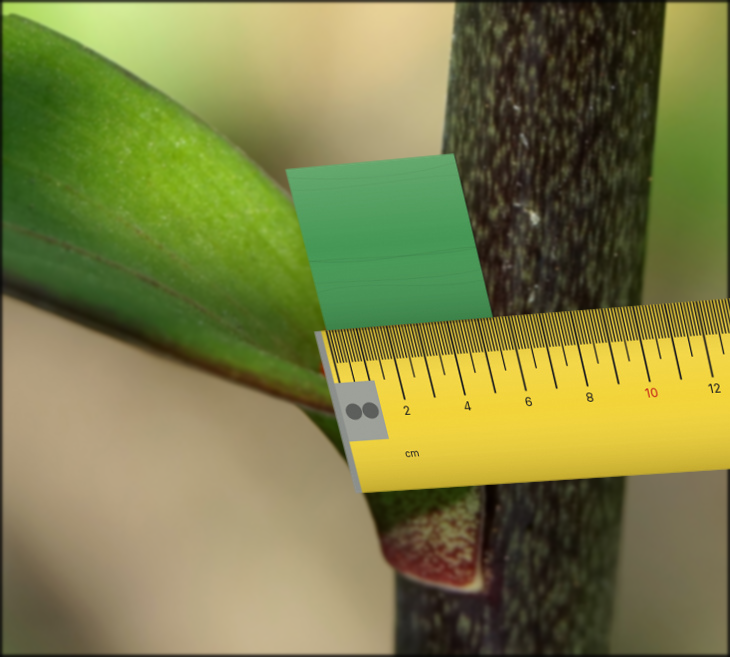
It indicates 5.5 cm
